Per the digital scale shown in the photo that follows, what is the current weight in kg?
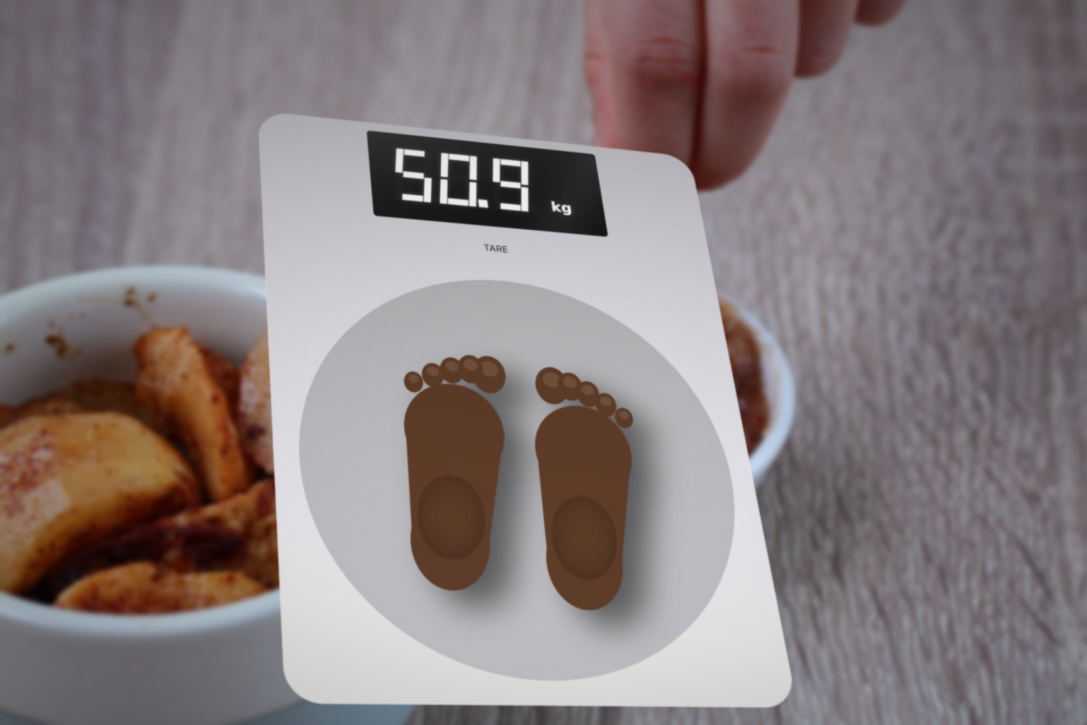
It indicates 50.9 kg
